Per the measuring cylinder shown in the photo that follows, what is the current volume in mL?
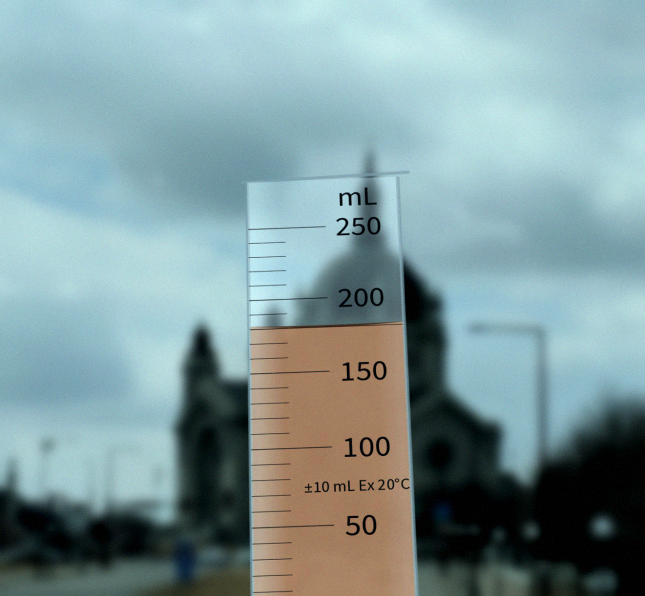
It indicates 180 mL
